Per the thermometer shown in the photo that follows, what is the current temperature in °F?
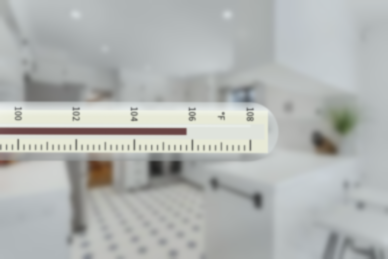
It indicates 105.8 °F
